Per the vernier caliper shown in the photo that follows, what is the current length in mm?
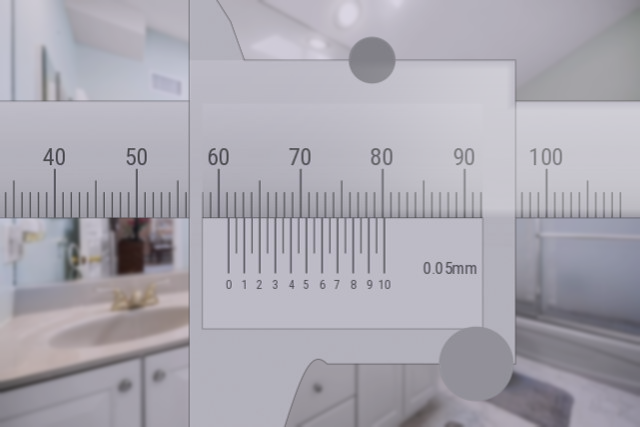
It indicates 61.2 mm
